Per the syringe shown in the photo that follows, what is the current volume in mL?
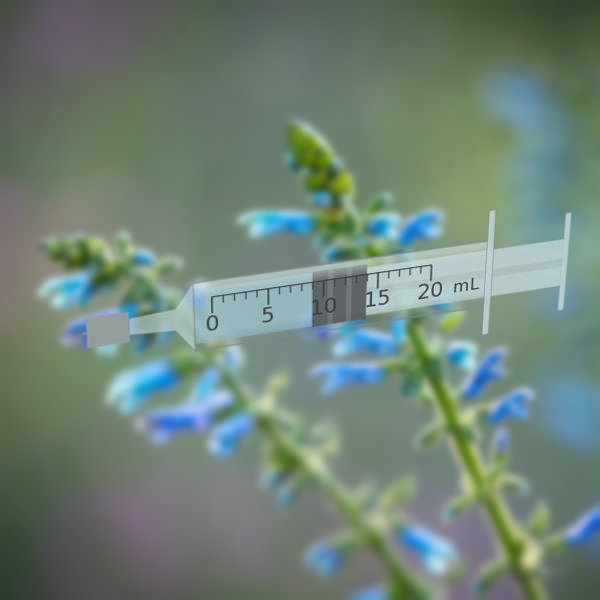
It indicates 9 mL
